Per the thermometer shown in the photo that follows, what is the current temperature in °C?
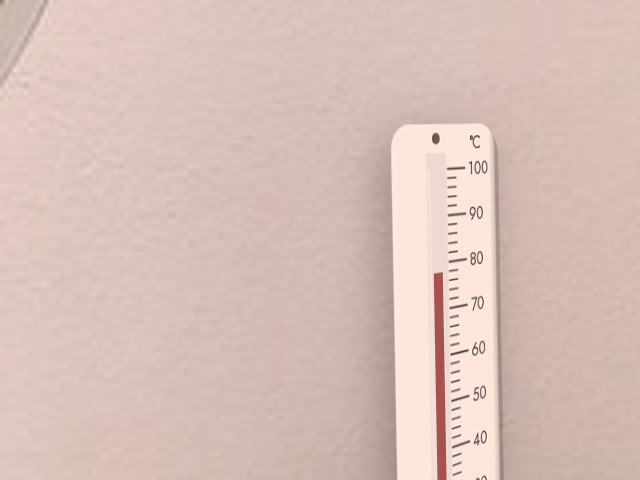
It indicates 78 °C
